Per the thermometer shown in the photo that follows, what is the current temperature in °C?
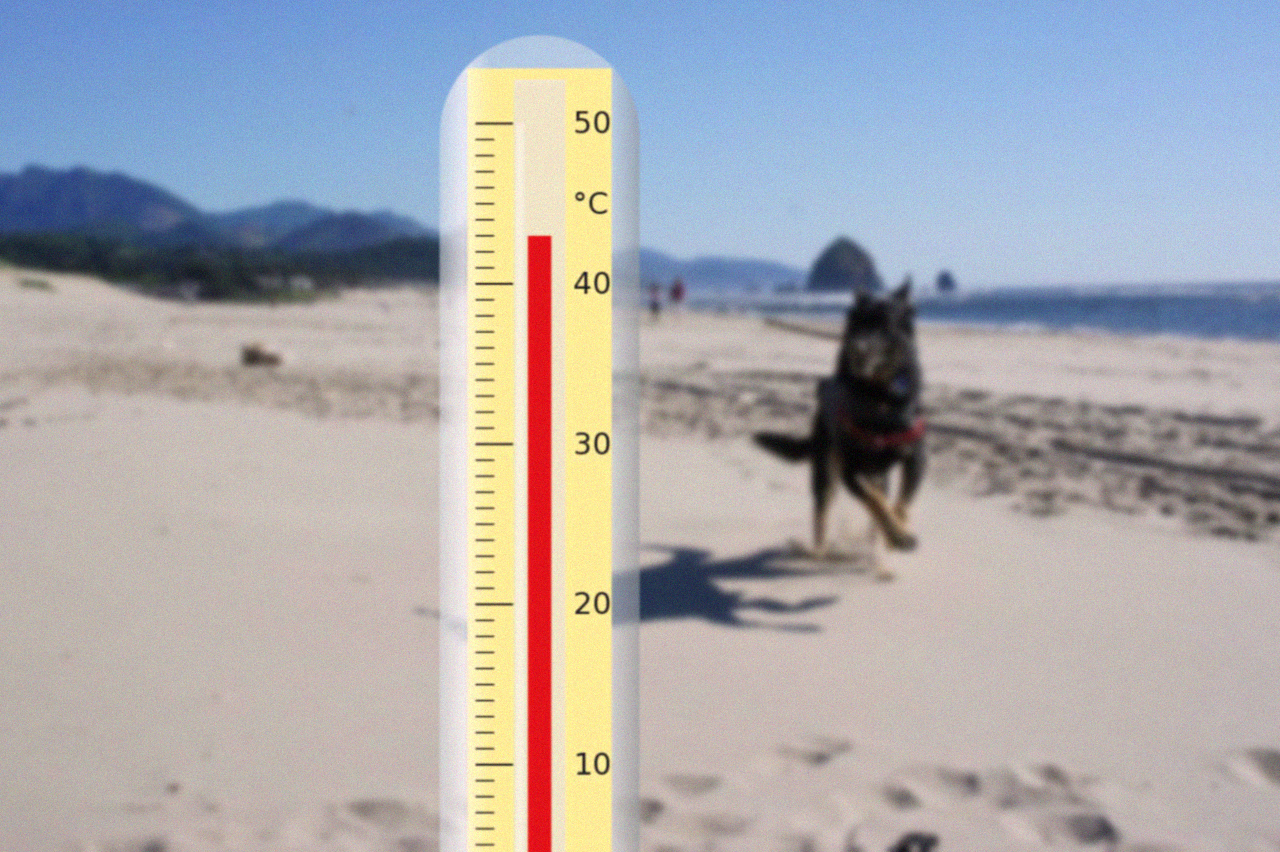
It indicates 43 °C
